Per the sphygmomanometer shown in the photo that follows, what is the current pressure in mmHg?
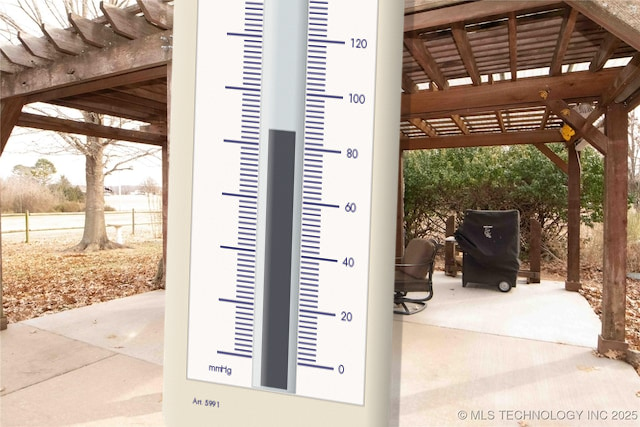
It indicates 86 mmHg
